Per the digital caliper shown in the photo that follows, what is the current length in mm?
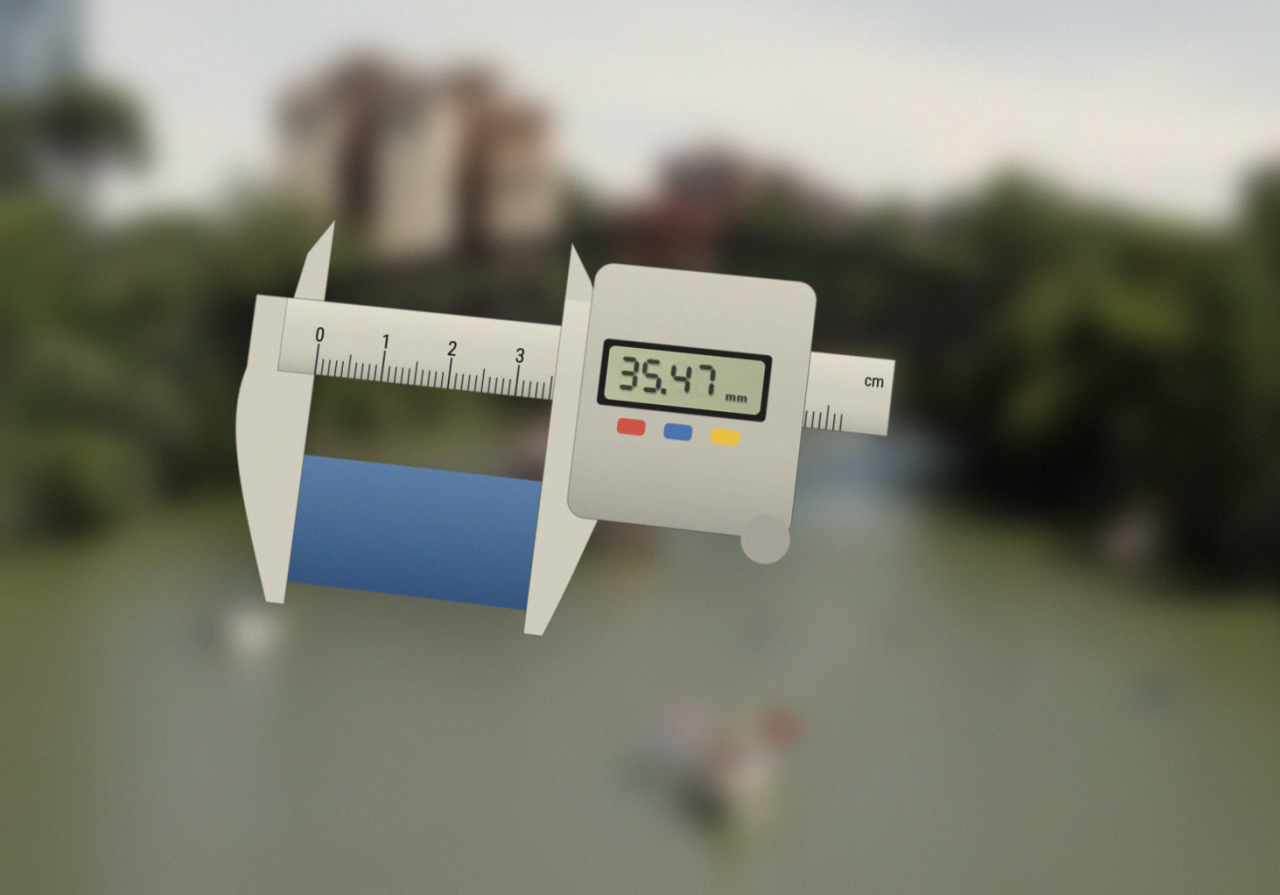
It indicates 35.47 mm
